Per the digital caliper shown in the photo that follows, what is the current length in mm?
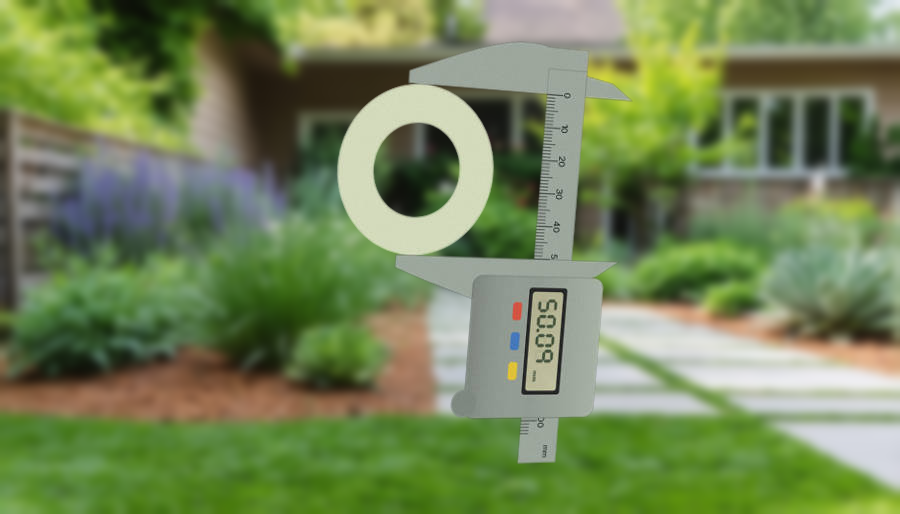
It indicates 50.09 mm
